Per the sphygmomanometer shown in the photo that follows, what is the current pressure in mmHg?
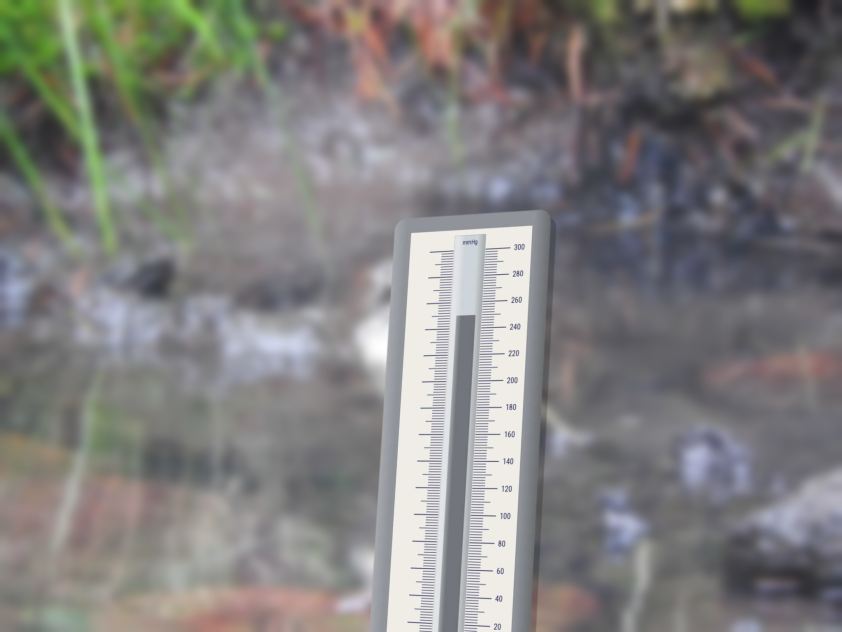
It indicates 250 mmHg
